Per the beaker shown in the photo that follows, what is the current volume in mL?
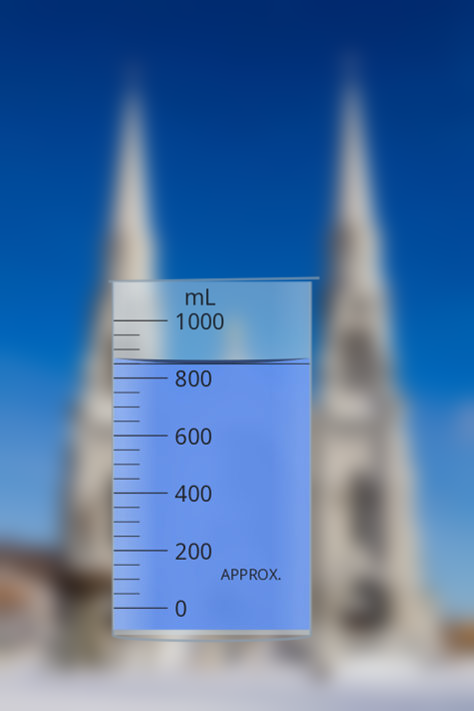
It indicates 850 mL
